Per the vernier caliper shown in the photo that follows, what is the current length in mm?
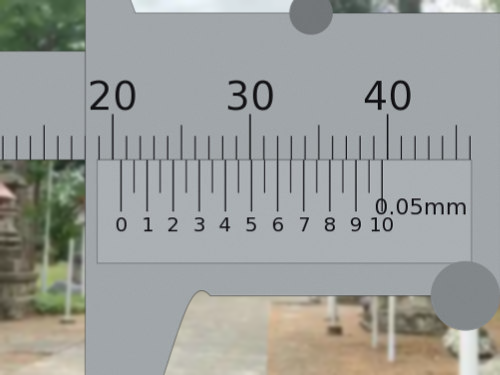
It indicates 20.6 mm
